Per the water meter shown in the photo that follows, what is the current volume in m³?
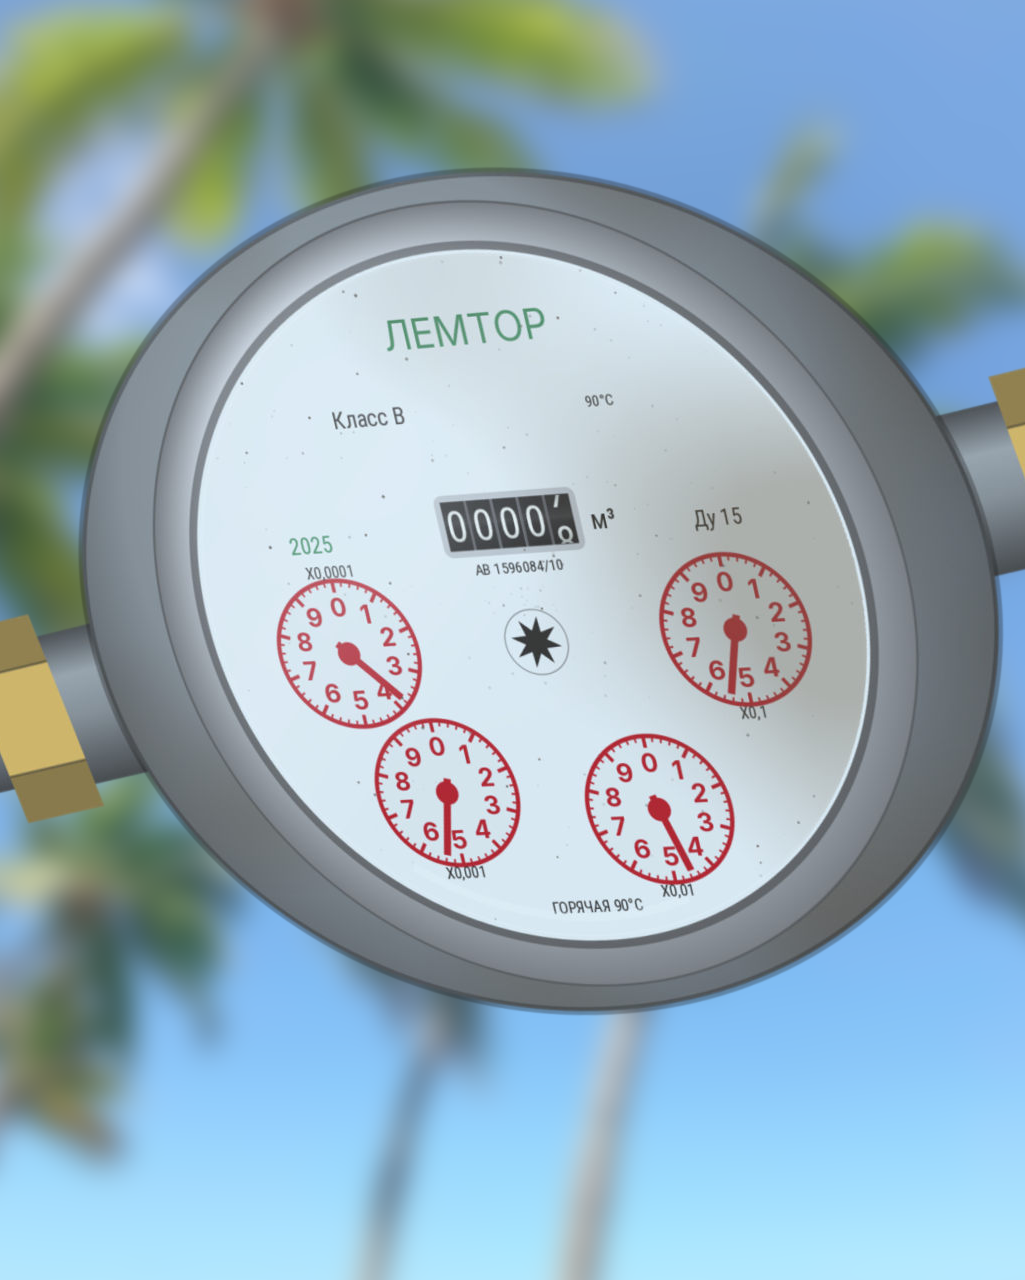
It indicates 7.5453 m³
